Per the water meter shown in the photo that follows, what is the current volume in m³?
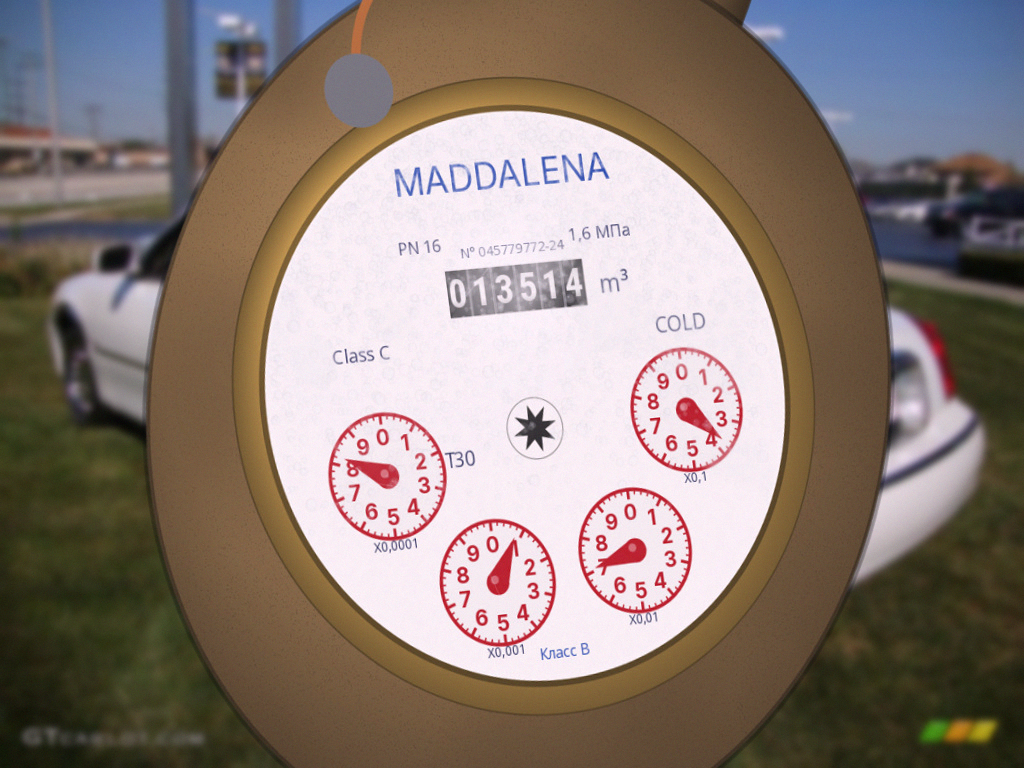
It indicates 13514.3708 m³
